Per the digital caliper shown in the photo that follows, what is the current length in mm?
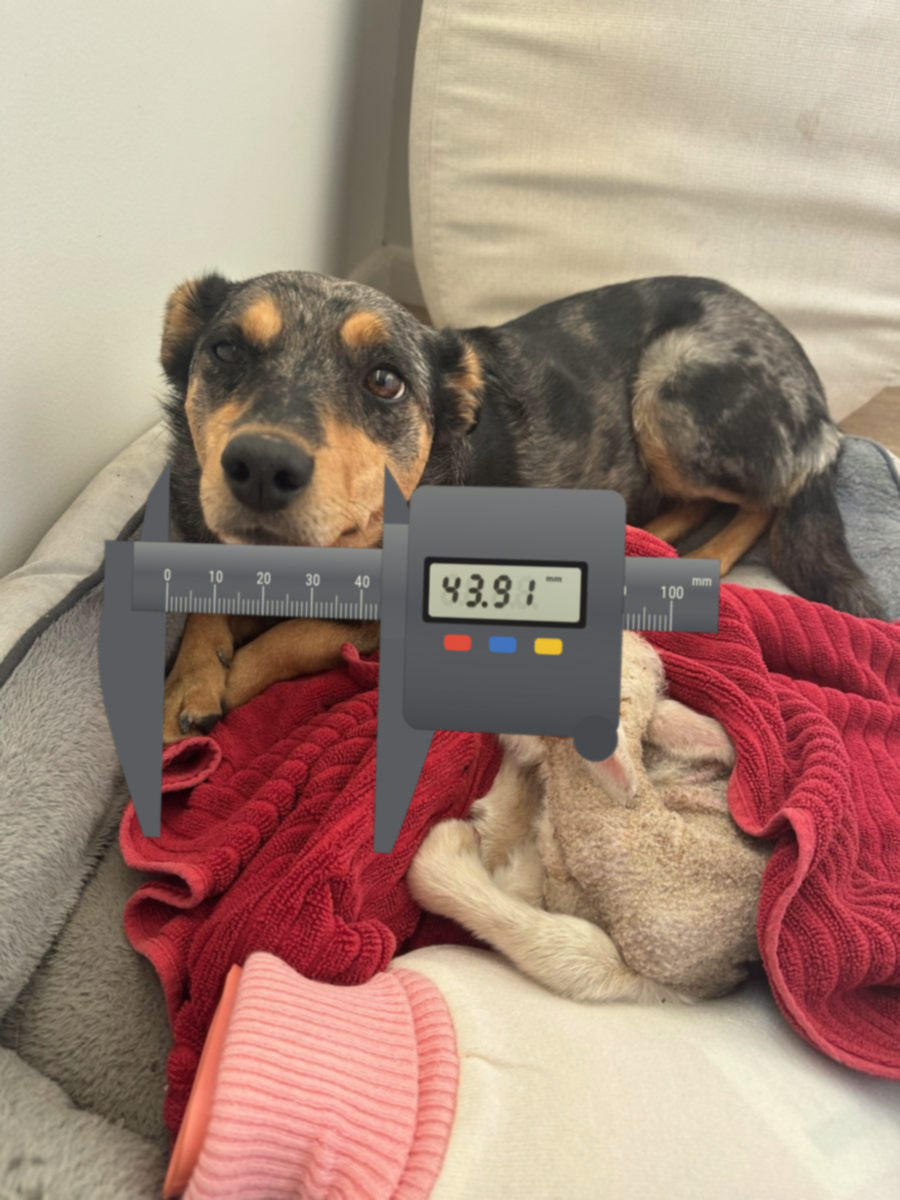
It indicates 43.91 mm
